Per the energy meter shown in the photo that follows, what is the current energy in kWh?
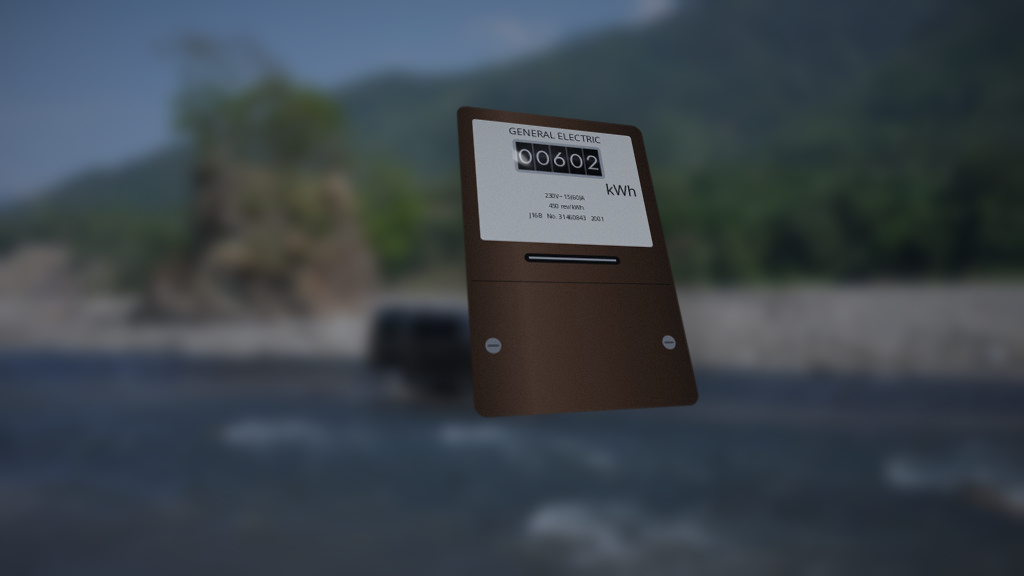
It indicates 602 kWh
